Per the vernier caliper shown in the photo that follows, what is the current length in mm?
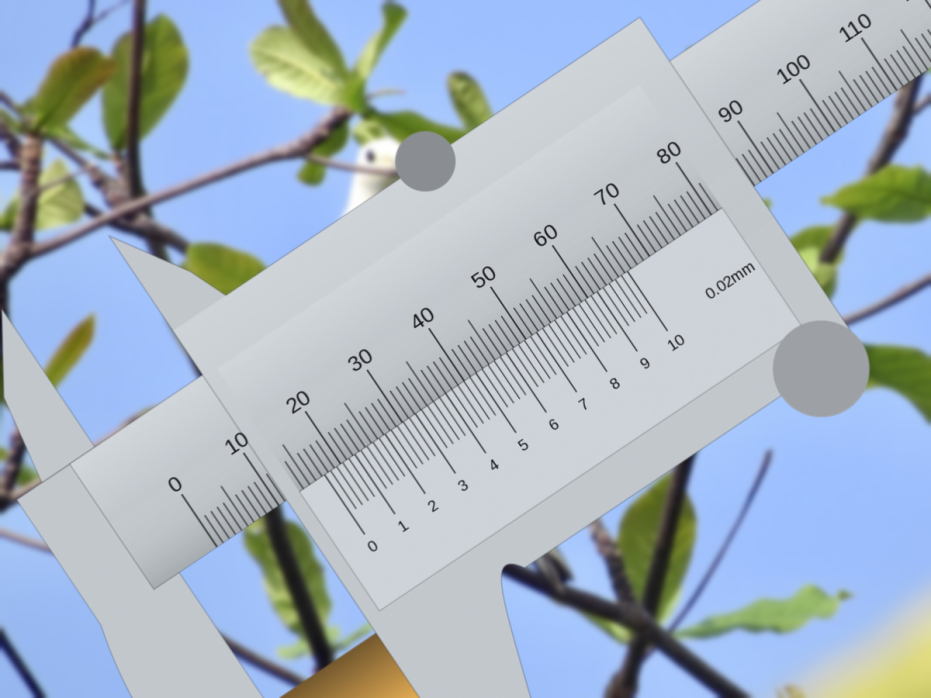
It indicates 17.4 mm
